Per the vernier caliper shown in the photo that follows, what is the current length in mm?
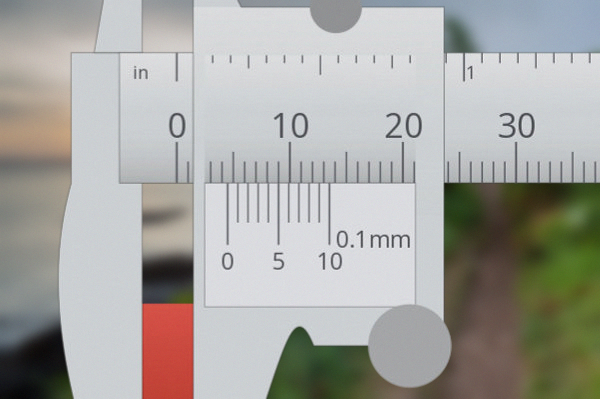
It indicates 4.5 mm
